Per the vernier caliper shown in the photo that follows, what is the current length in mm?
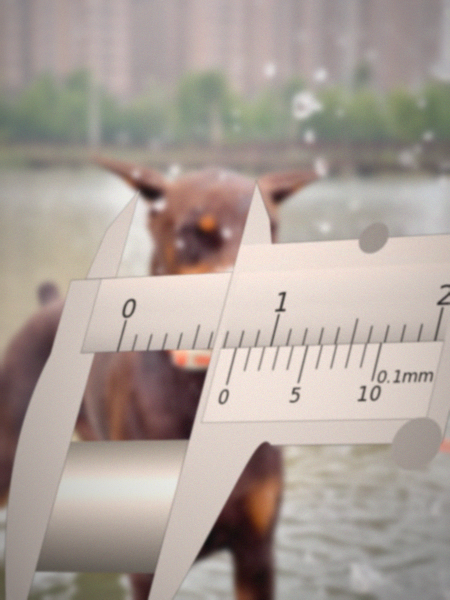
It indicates 7.8 mm
